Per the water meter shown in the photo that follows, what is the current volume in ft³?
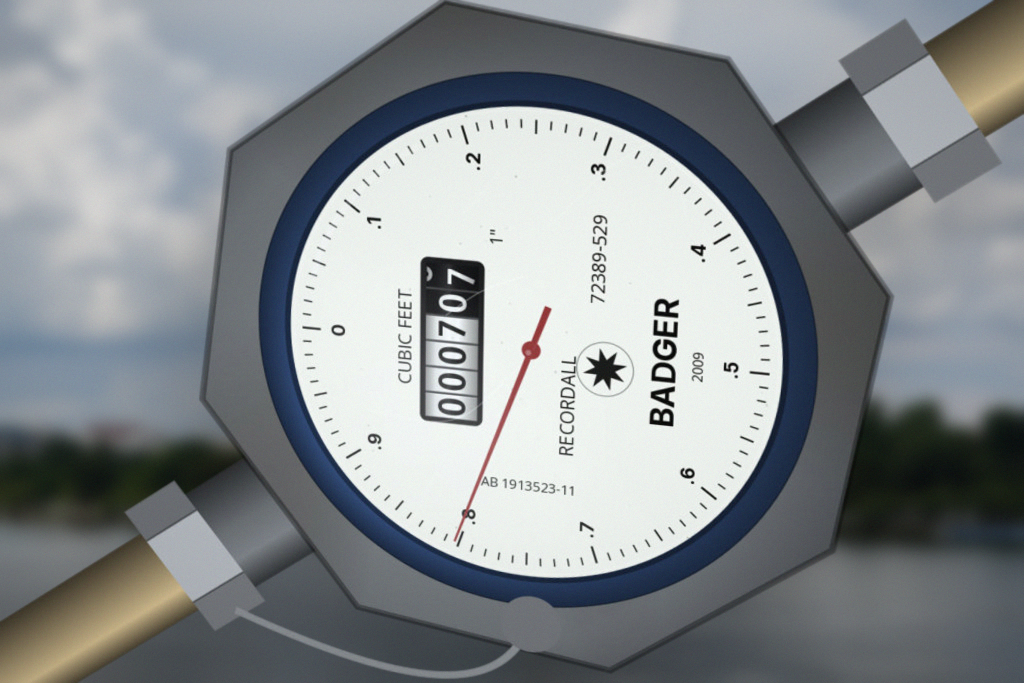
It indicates 706.80 ft³
